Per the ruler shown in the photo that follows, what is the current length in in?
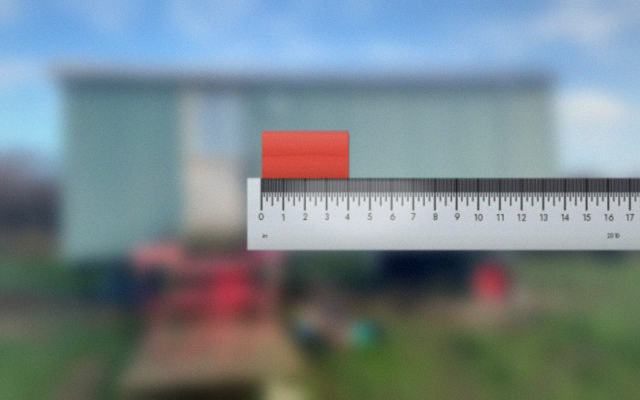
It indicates 4 in
